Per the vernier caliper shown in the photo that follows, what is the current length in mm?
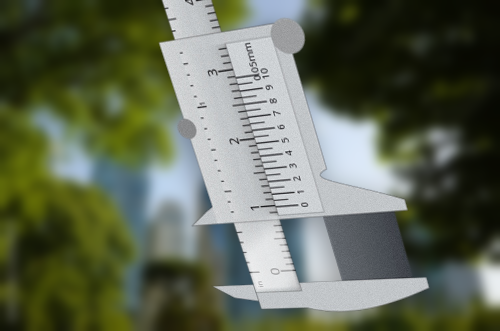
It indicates 9.8 mm
